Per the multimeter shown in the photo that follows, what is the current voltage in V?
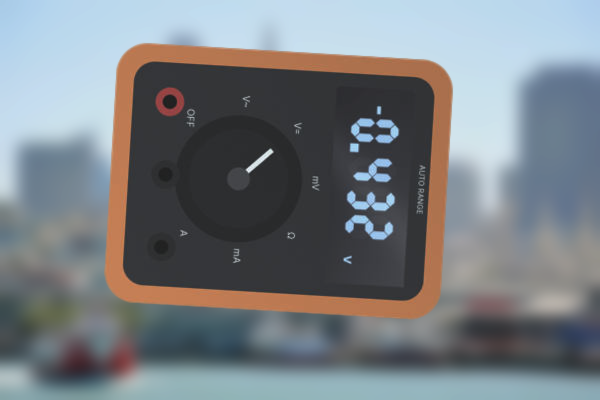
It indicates -0.432 V
